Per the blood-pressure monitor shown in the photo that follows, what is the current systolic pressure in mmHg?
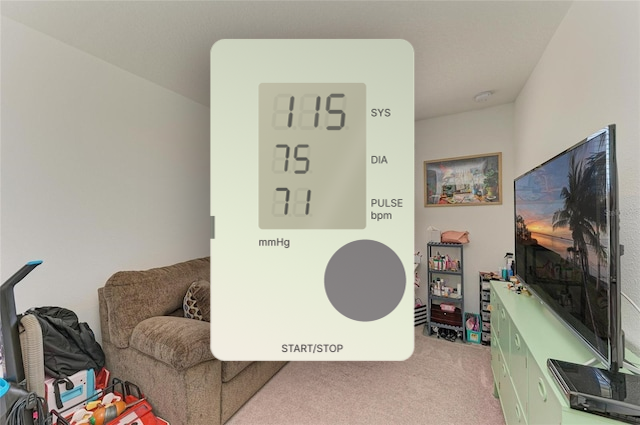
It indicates 115 mmHg
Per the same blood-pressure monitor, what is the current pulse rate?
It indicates 71 bpm
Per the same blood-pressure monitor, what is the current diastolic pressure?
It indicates 75 mmHg
